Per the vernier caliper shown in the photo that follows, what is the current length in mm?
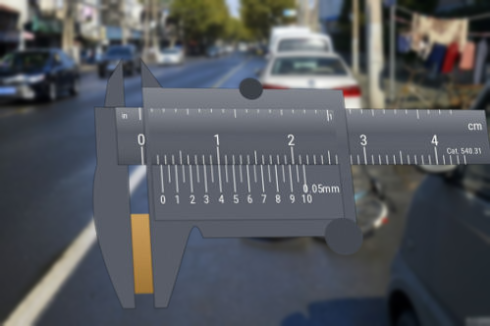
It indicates 2.4 mm
